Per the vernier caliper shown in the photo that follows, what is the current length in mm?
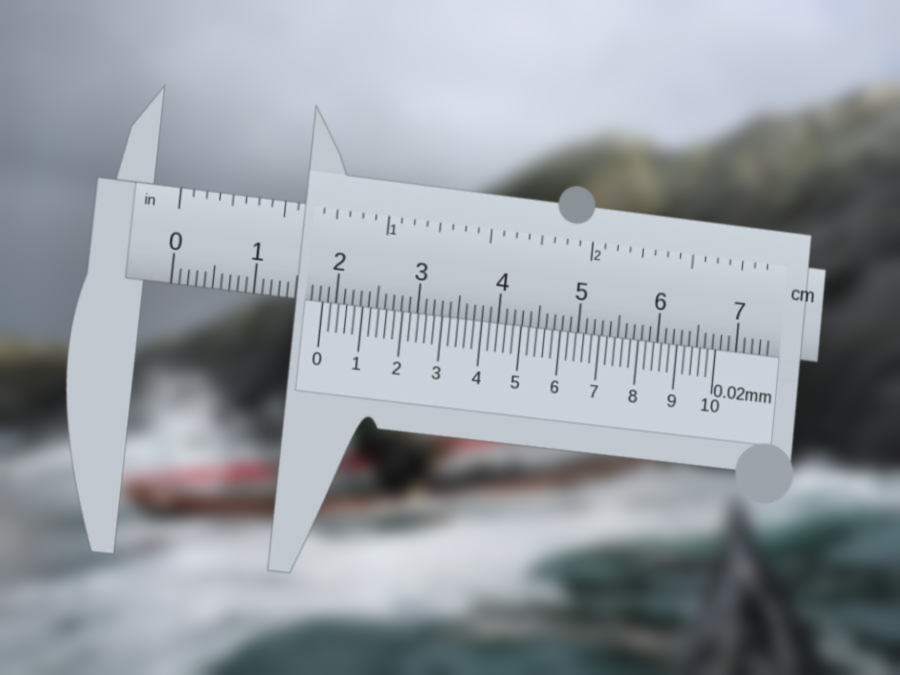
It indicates 18.4 mm
